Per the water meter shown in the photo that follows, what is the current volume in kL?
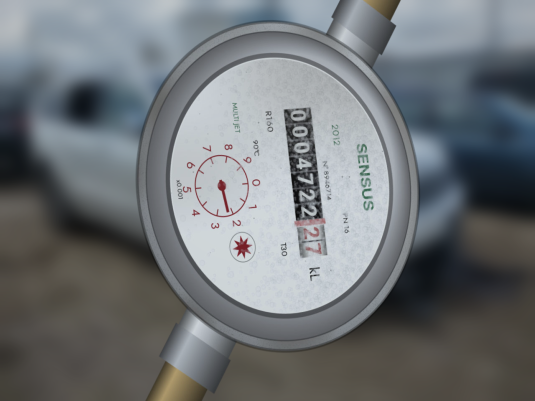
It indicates 4722.272 kL
